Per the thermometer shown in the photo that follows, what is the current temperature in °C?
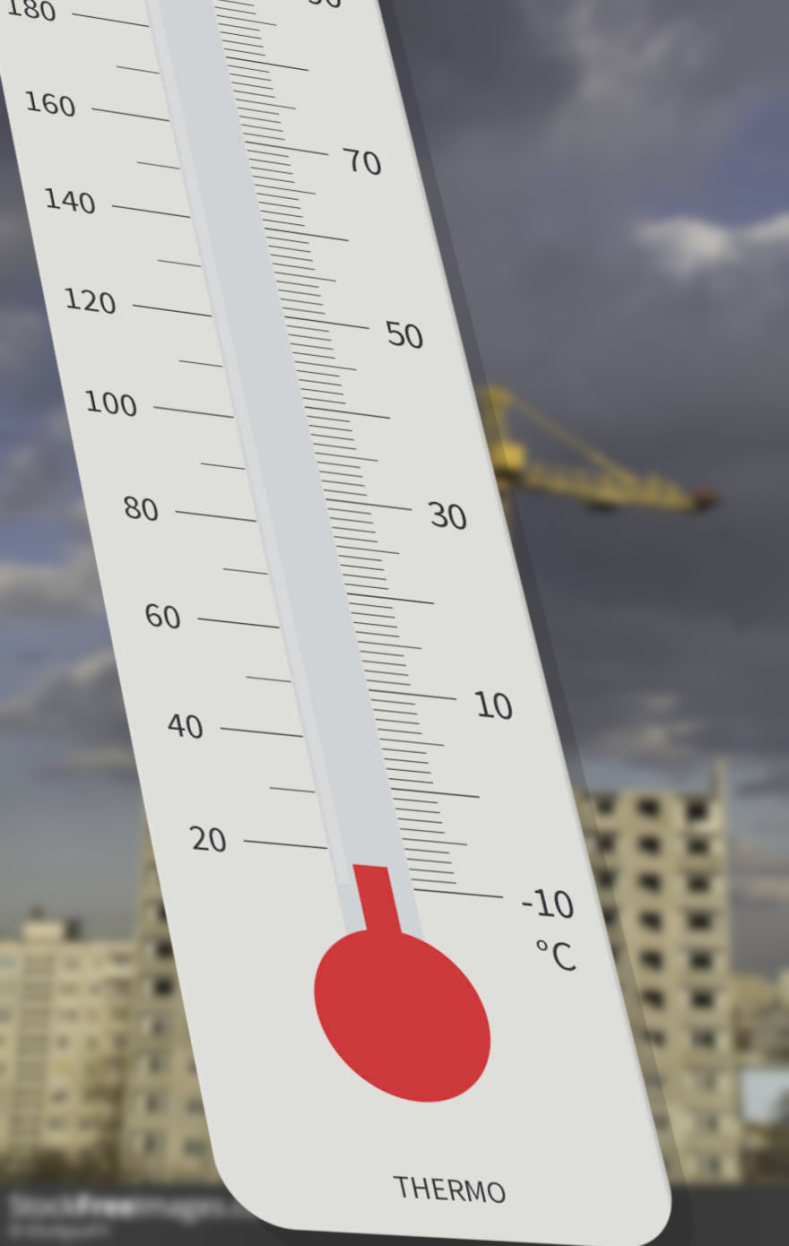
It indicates -8 °C
